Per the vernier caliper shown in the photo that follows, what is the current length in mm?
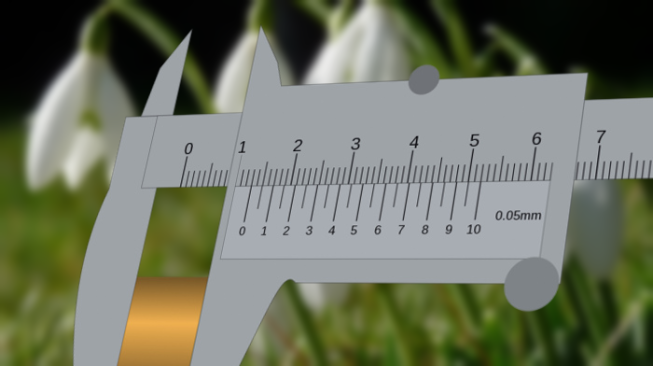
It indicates 13.0 mm
